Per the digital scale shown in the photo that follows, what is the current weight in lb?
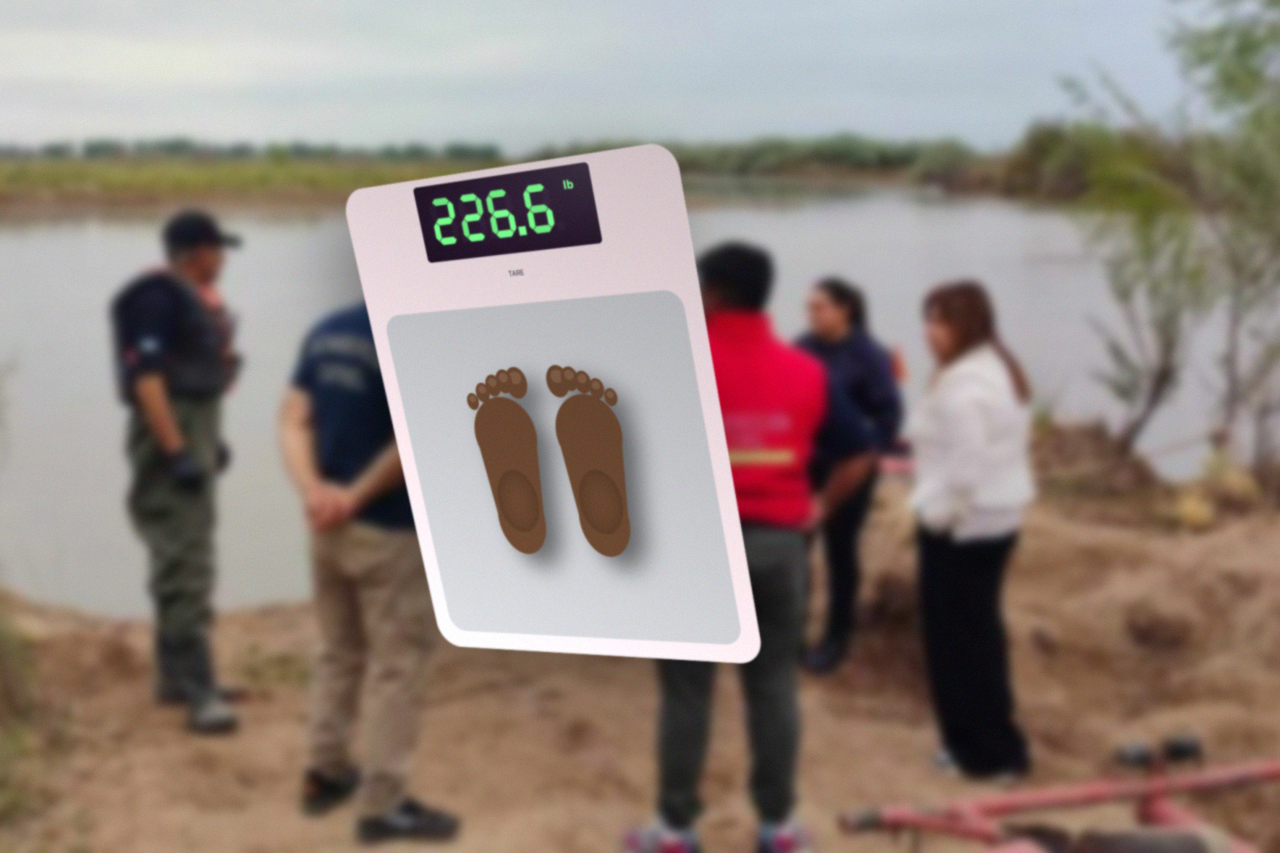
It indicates 226.6 lb
